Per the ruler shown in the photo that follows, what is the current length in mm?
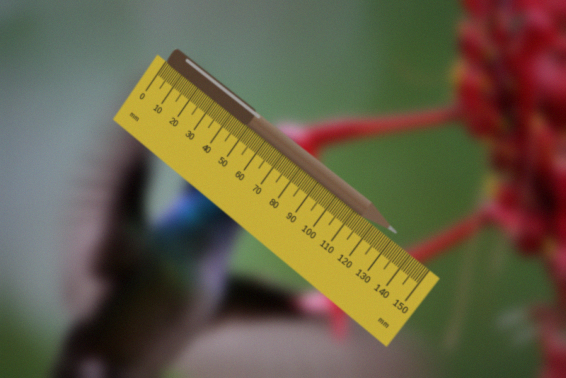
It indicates 130 mm
